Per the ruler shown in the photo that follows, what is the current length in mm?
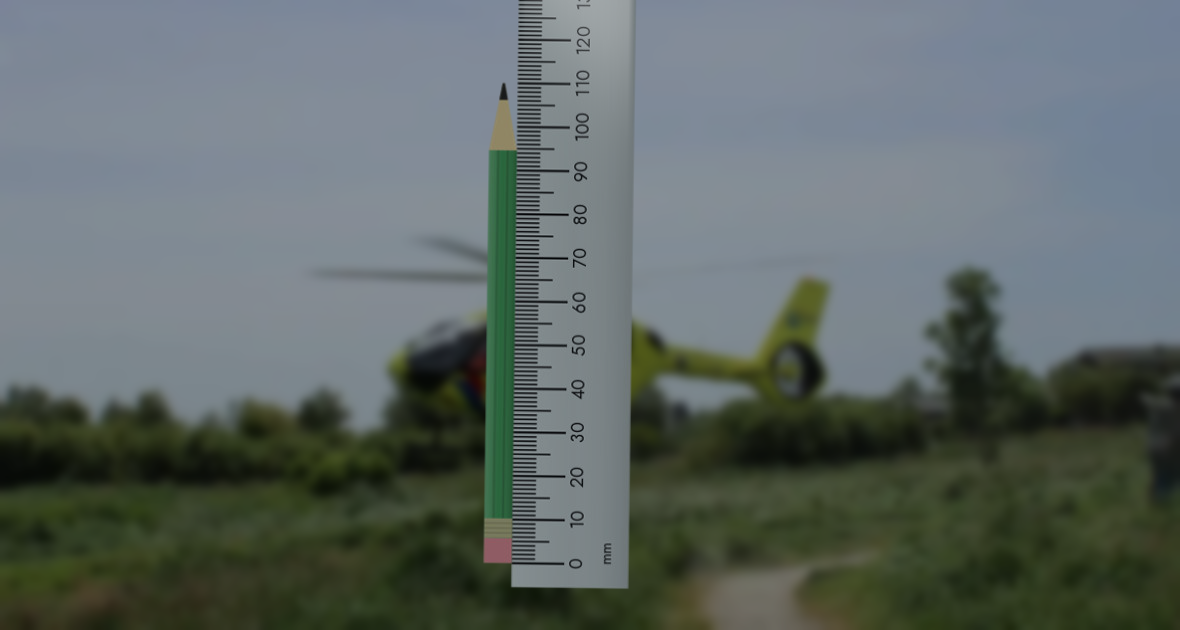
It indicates 110 mm
